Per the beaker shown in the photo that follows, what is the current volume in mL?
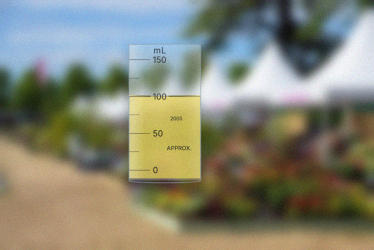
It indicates 100 mL
